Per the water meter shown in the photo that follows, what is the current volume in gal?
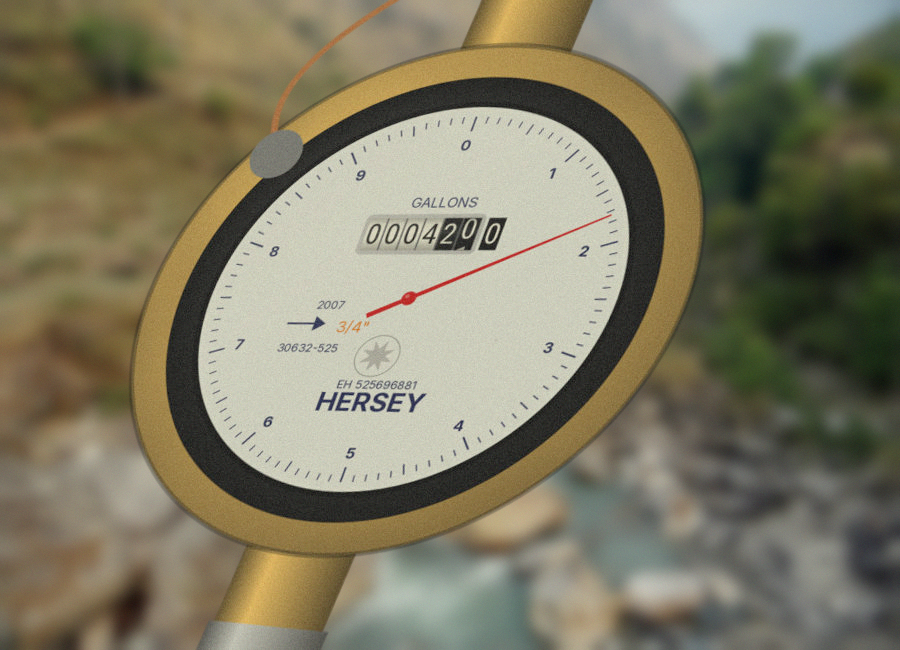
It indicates 4201.7 gal
